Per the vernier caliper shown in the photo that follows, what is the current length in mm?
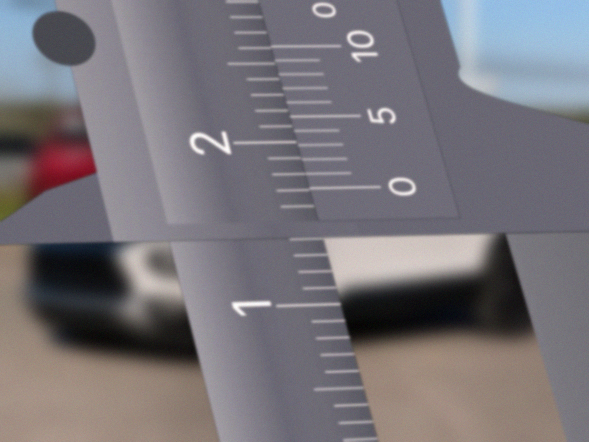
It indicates 17.1 mm
